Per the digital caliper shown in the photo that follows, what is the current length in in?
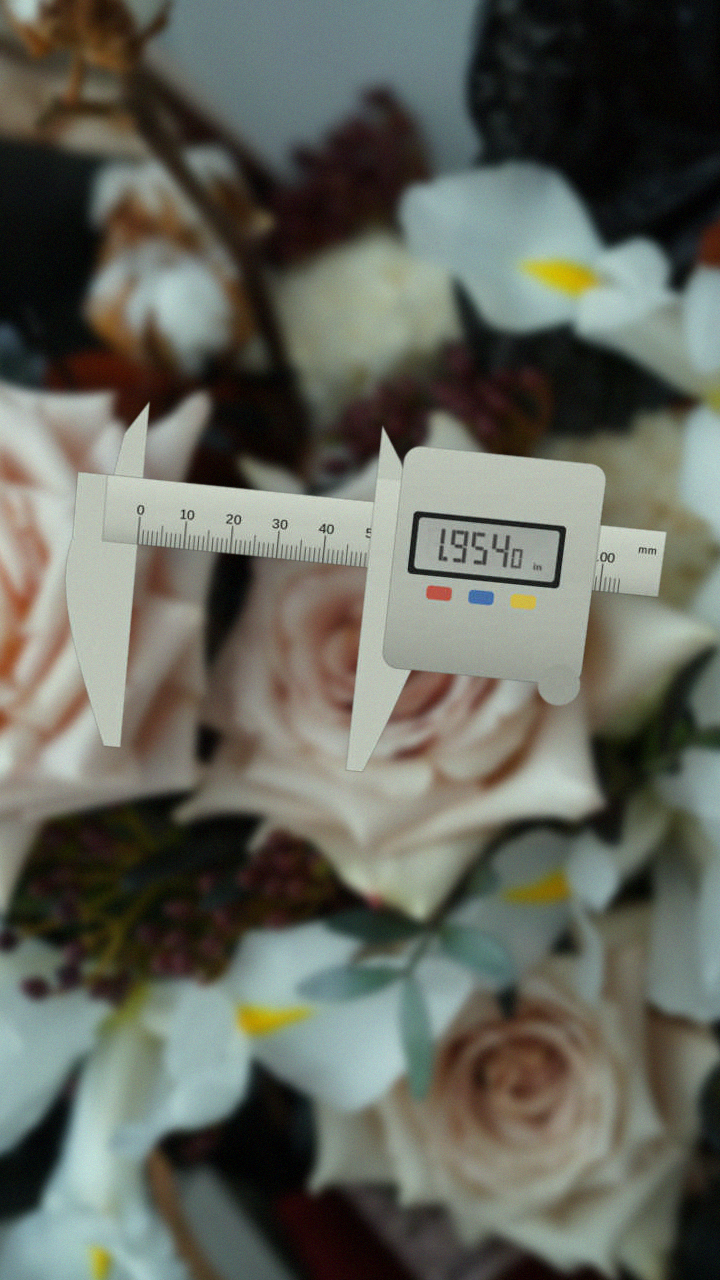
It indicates 1.9540 in
